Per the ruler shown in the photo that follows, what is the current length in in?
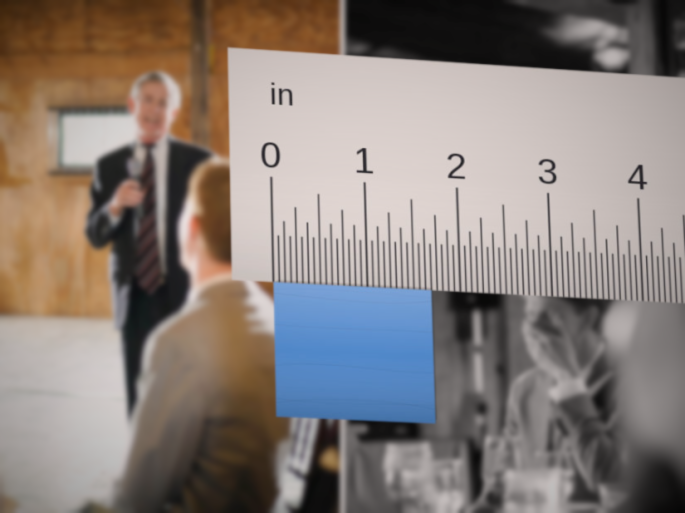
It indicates 1.6875 in
